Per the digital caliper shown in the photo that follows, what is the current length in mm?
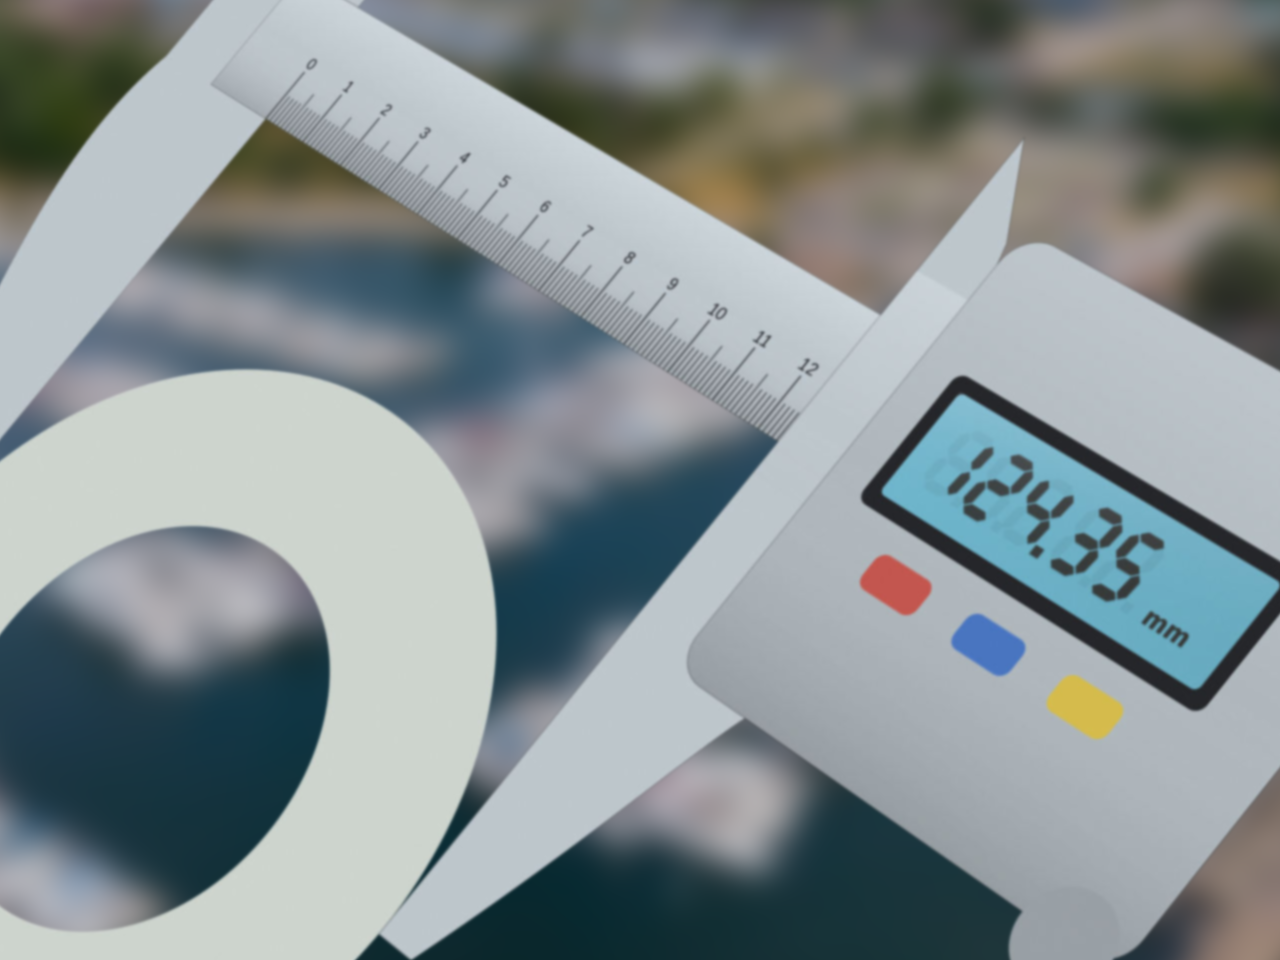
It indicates 124.35 mm
